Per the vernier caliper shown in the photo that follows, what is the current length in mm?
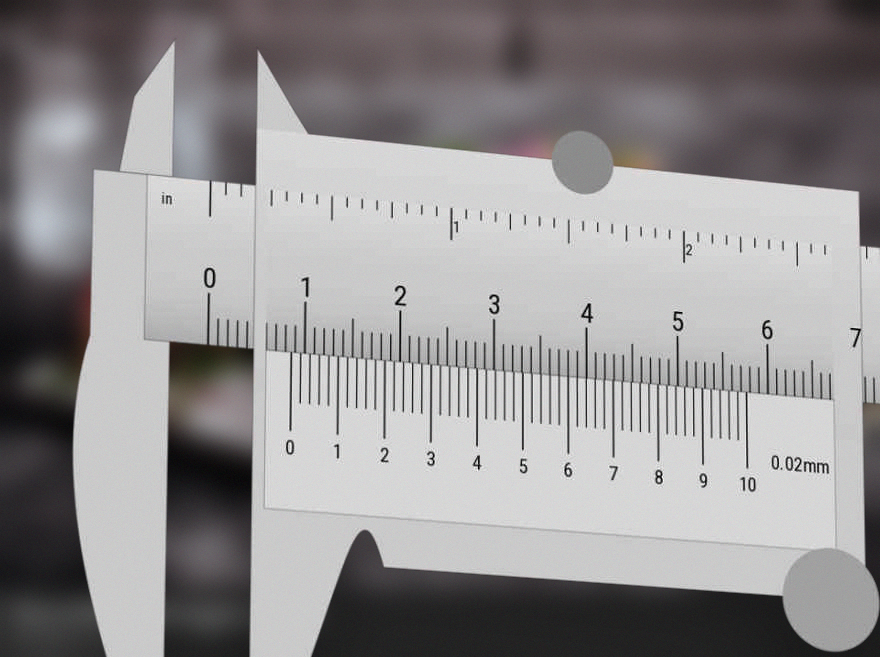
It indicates 8.6 mm
